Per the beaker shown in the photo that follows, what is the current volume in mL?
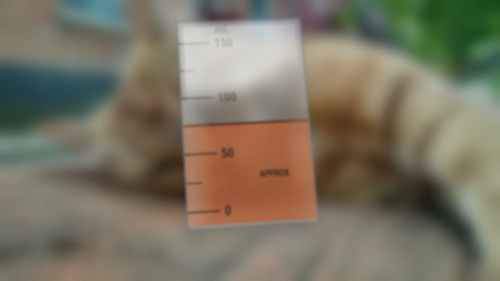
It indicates 75 mL
